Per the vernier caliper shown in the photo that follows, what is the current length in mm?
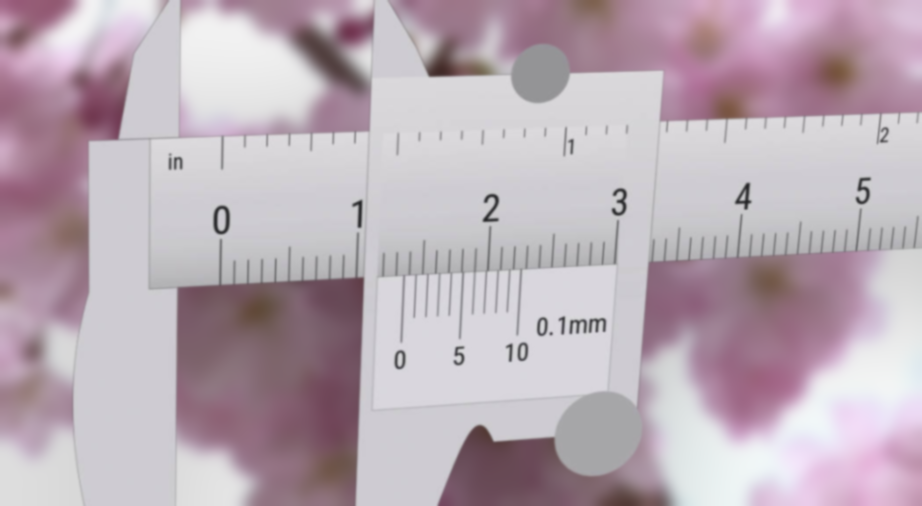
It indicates 13.6 mm
